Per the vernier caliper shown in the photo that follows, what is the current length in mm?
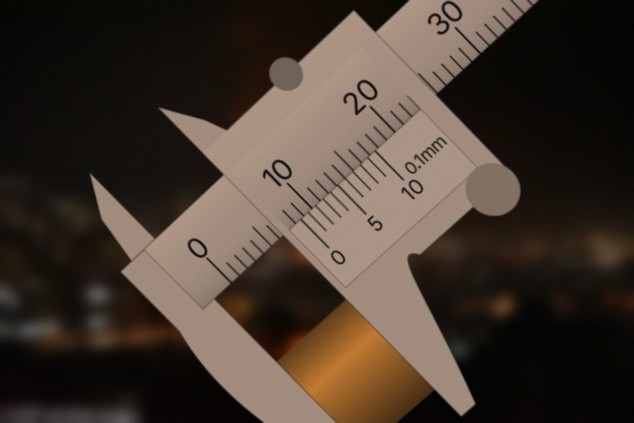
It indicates 8.6 mm
